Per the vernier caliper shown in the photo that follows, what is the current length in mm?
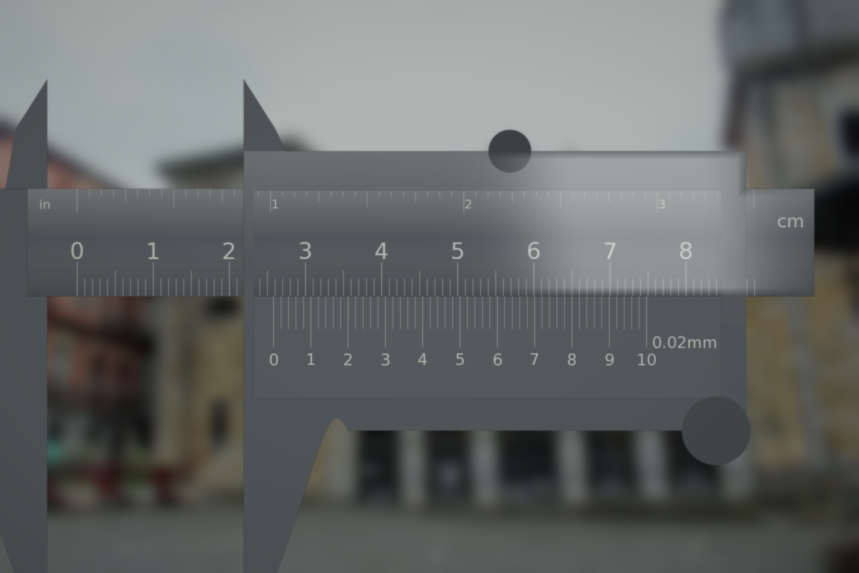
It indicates 25.8 mm
